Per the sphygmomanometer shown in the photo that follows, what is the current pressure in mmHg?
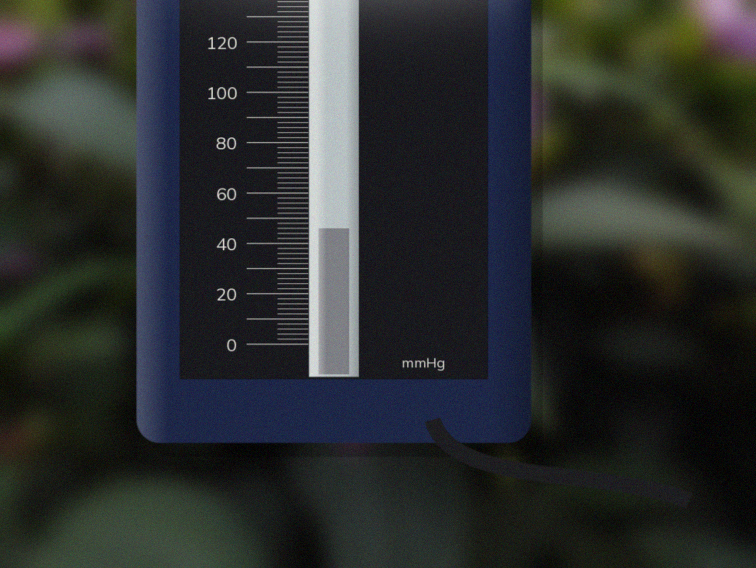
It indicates 46 mmHg
